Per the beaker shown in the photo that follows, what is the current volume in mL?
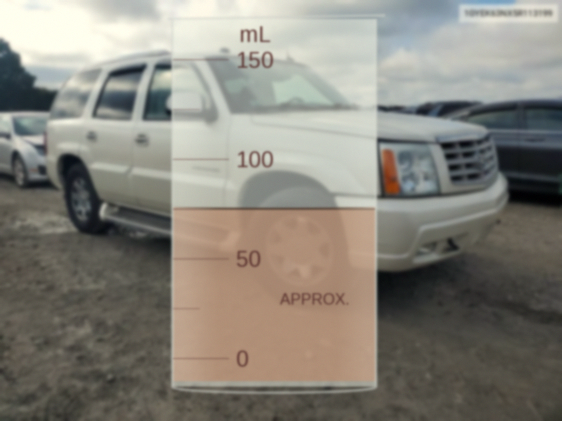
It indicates 75 mL
